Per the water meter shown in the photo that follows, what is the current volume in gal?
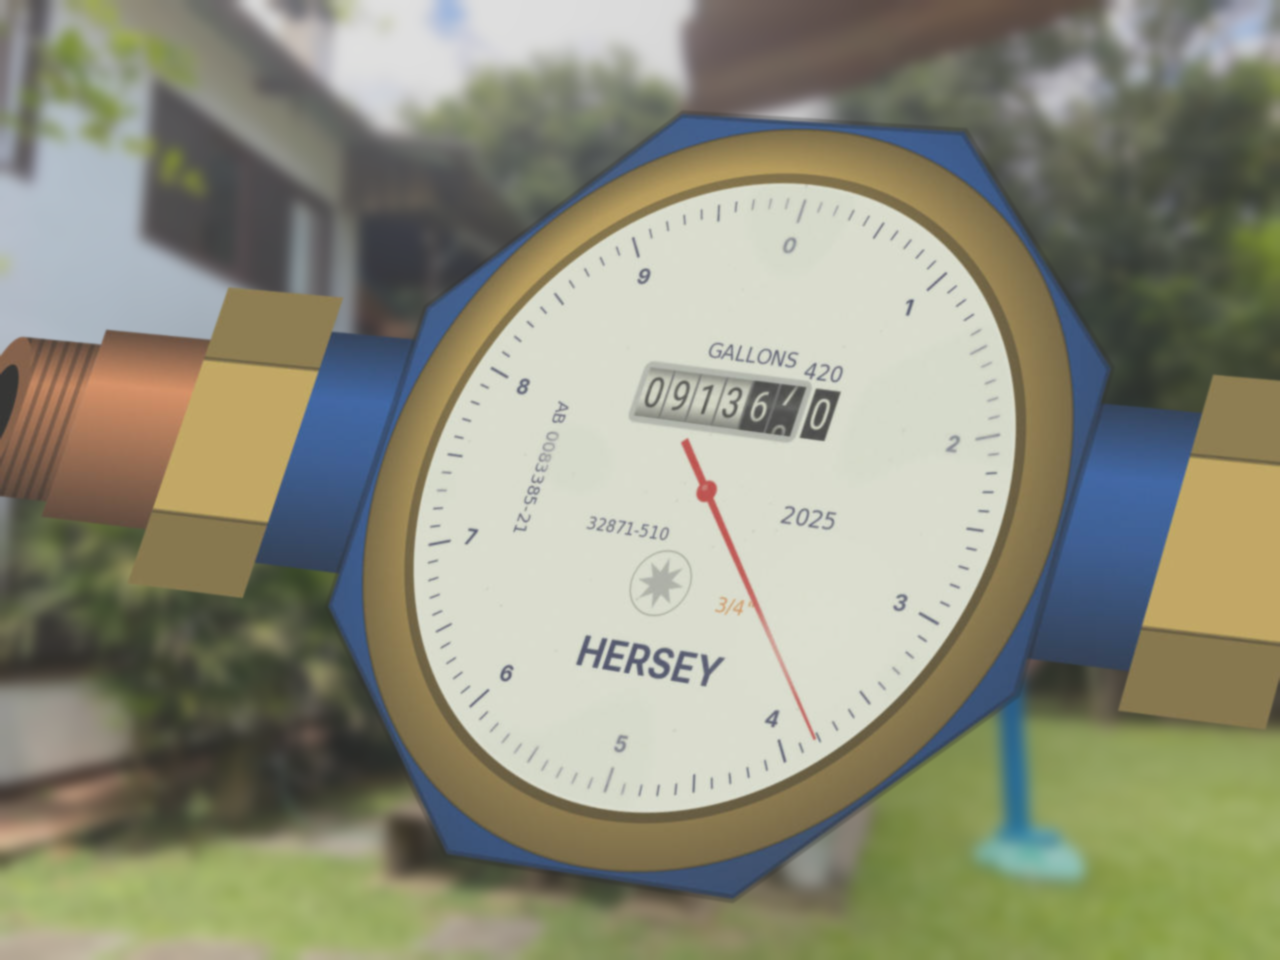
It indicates 913673.8 gal
